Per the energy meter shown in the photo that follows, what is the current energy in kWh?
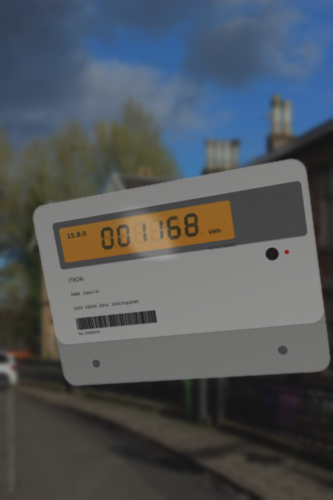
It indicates 1168 kWh
